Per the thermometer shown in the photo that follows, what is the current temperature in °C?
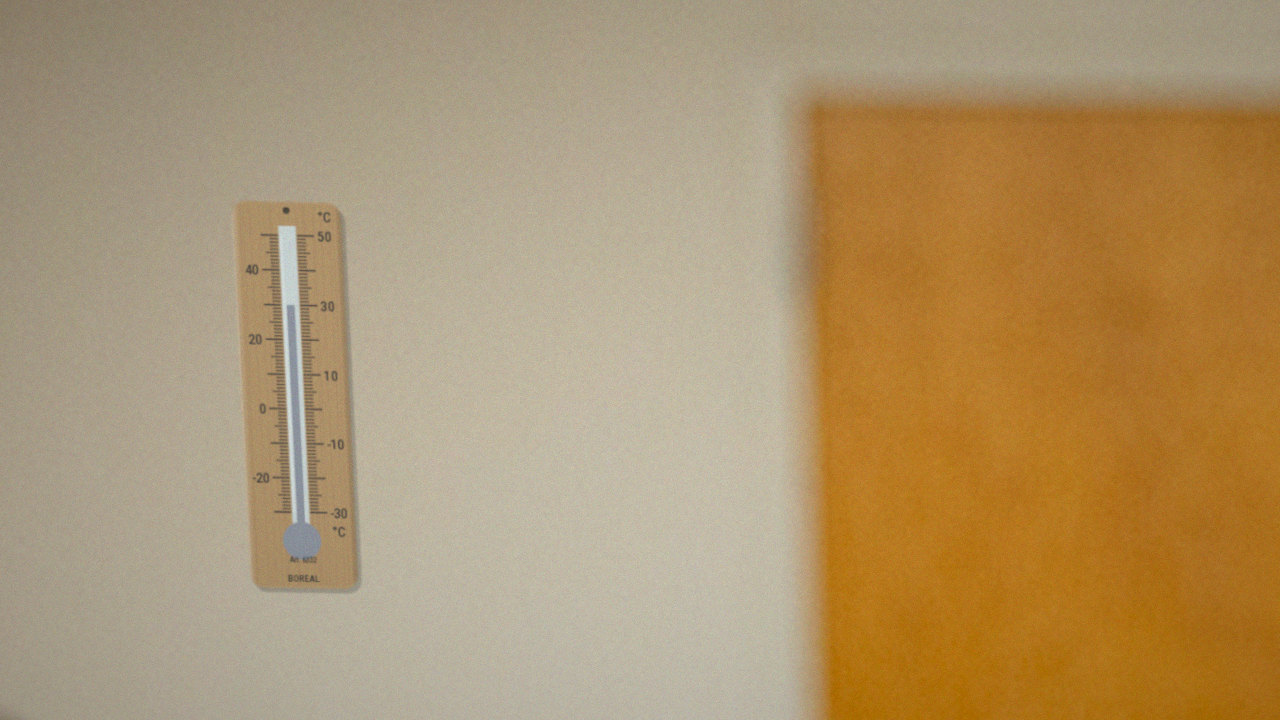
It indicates 30 °C
